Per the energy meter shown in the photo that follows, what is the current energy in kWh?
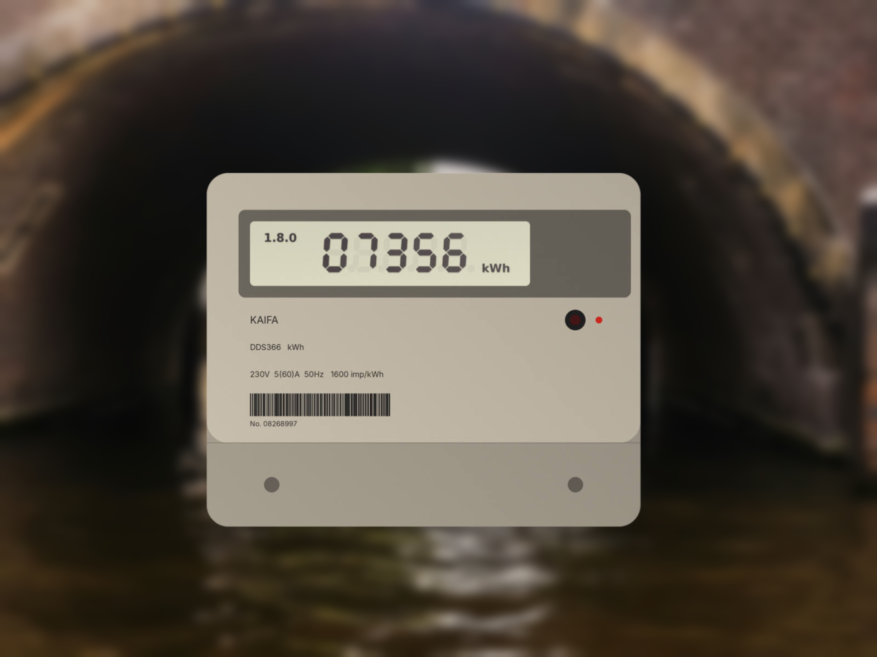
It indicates 7356 kWh
